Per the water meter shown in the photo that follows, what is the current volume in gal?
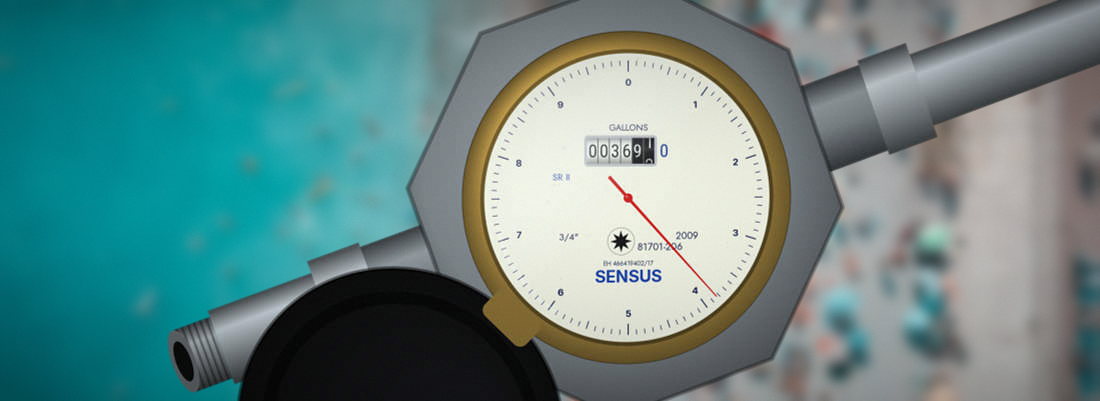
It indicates 36913.8 gal
